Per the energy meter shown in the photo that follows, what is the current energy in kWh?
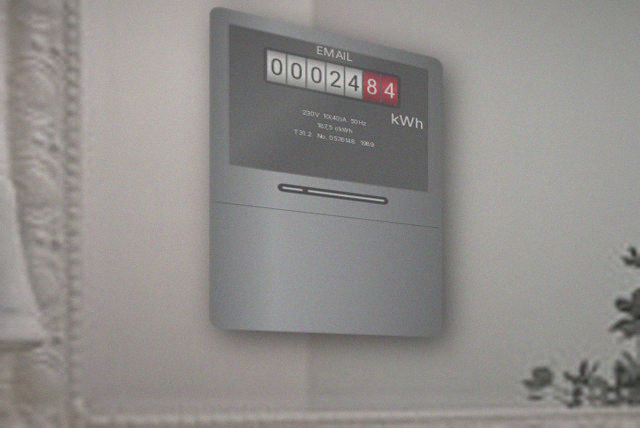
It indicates 24.84 kWh
